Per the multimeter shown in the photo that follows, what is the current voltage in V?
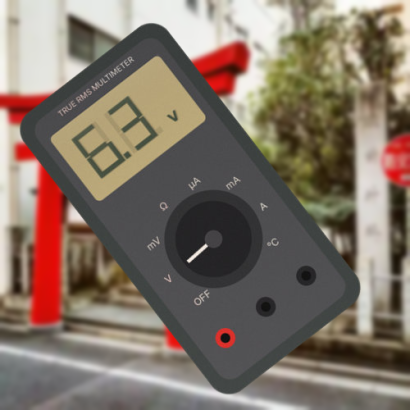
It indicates 6.3 V
